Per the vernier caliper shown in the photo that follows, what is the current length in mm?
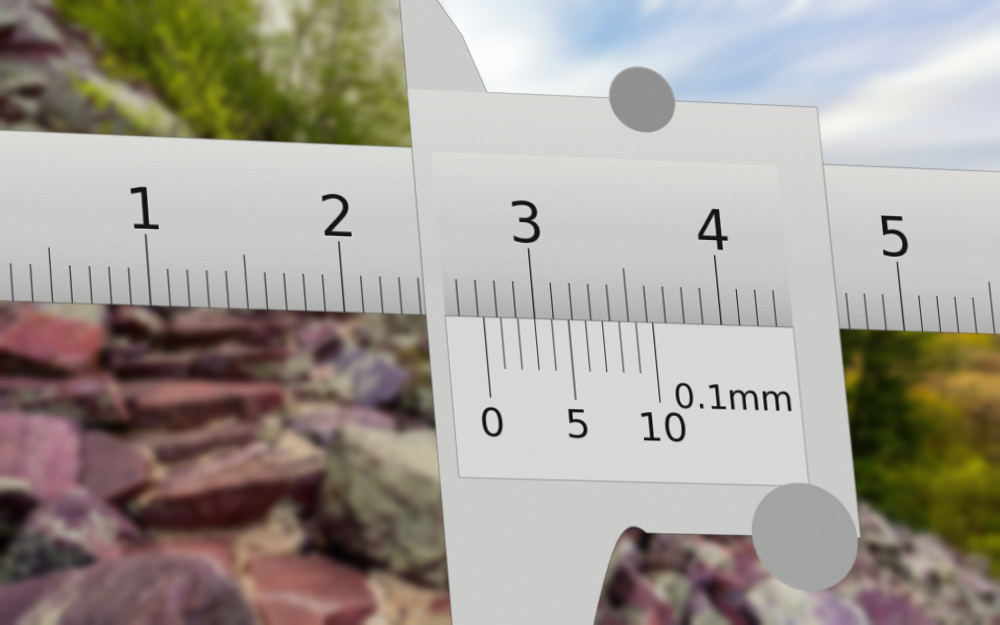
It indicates 27.3 mm
